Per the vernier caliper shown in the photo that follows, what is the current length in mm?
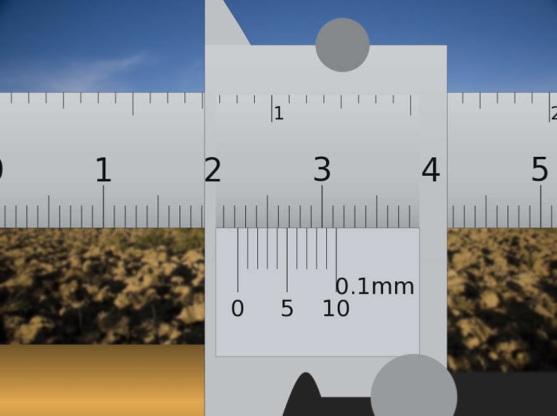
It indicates 22.3 mm
